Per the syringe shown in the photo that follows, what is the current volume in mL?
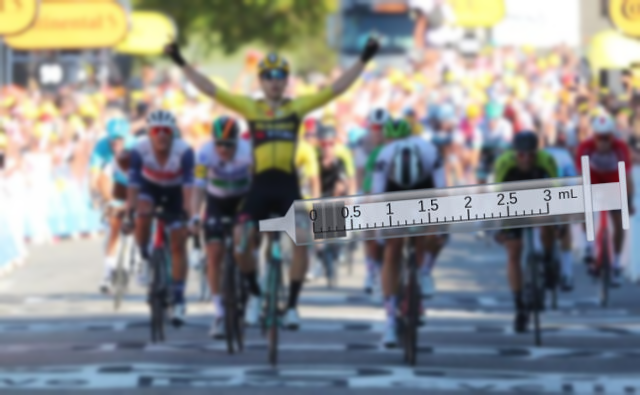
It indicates 0 mL
